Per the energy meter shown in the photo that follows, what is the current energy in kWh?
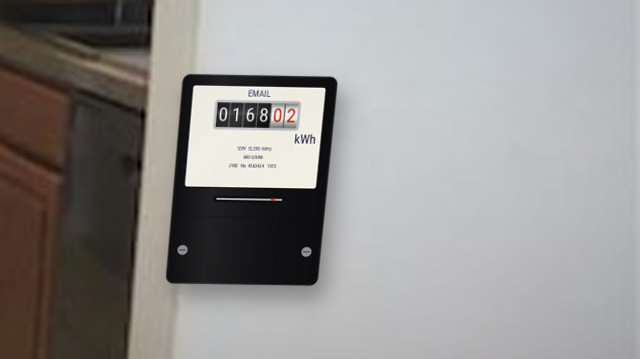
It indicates 168.02 kWh
